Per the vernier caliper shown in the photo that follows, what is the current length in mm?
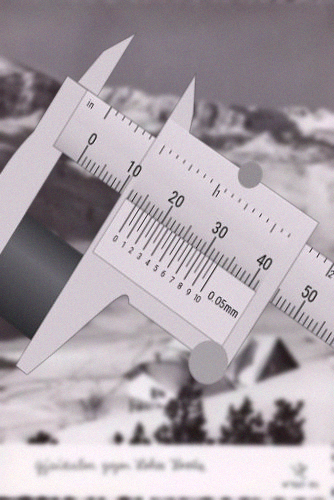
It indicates 14.0 mm
